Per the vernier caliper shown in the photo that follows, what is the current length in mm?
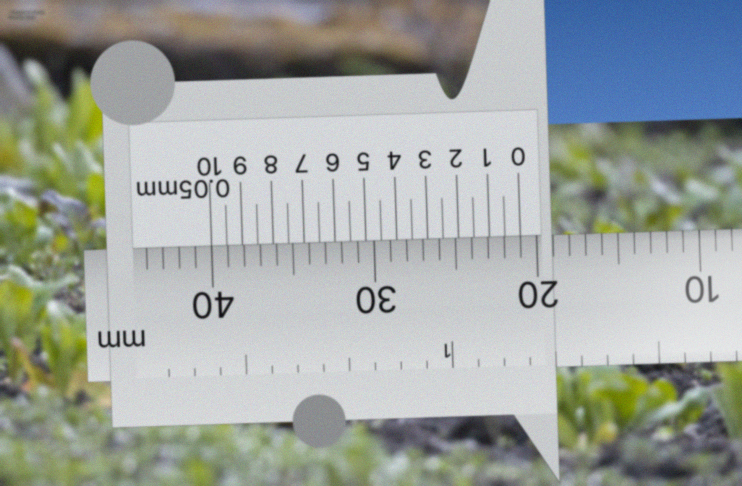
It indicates 21.0 mm
